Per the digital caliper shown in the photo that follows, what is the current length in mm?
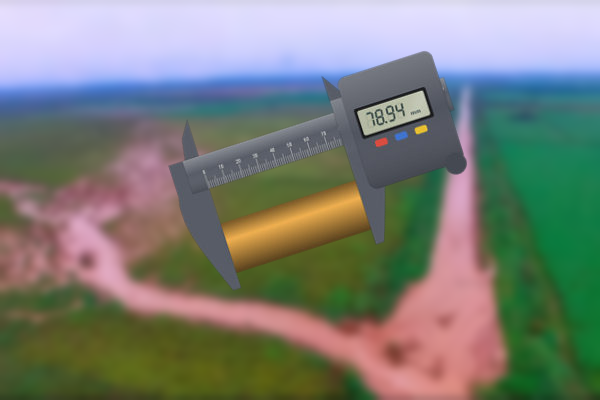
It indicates 78.94 mm
